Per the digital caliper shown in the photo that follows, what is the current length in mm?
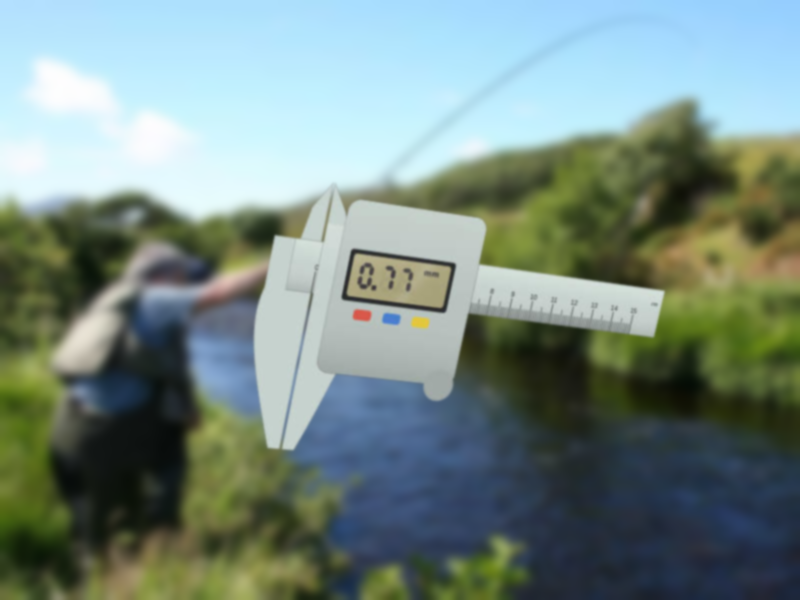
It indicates 0.77 mm
